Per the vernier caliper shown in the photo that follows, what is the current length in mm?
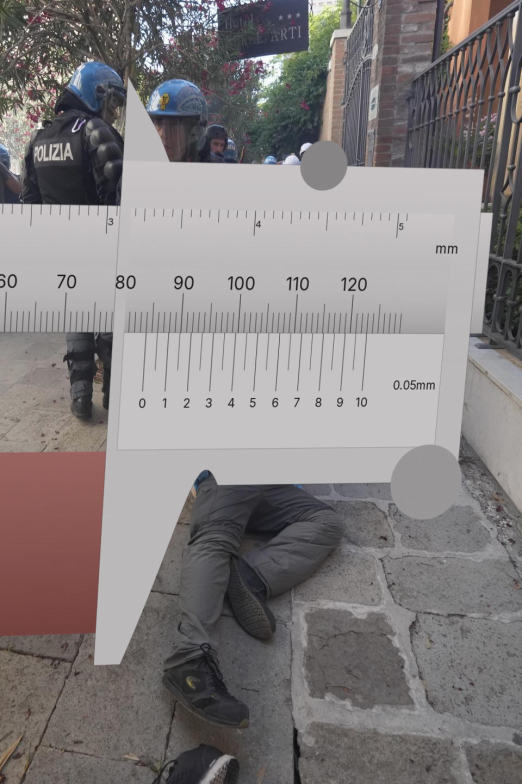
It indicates 84.0 mm
